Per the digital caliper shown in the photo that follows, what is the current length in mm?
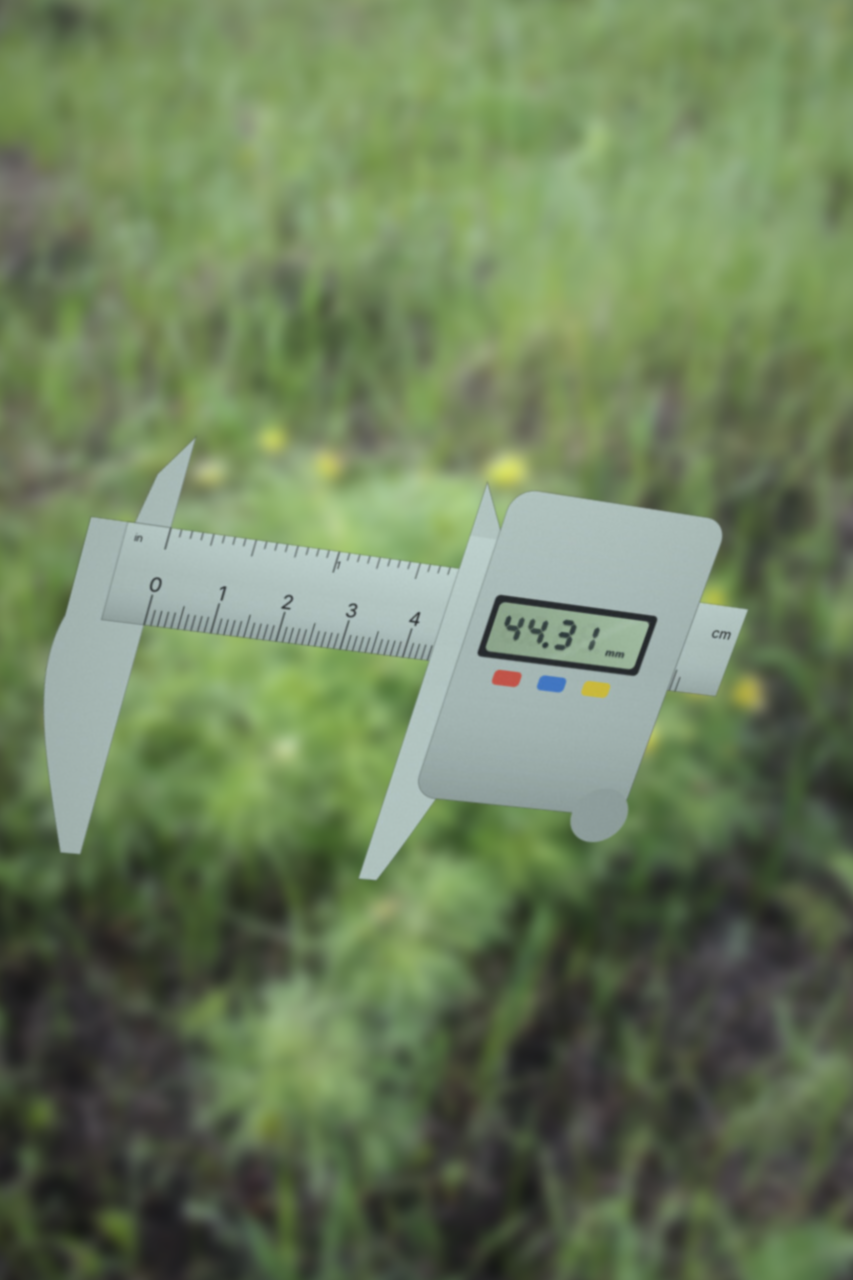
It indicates 44.31 mm
